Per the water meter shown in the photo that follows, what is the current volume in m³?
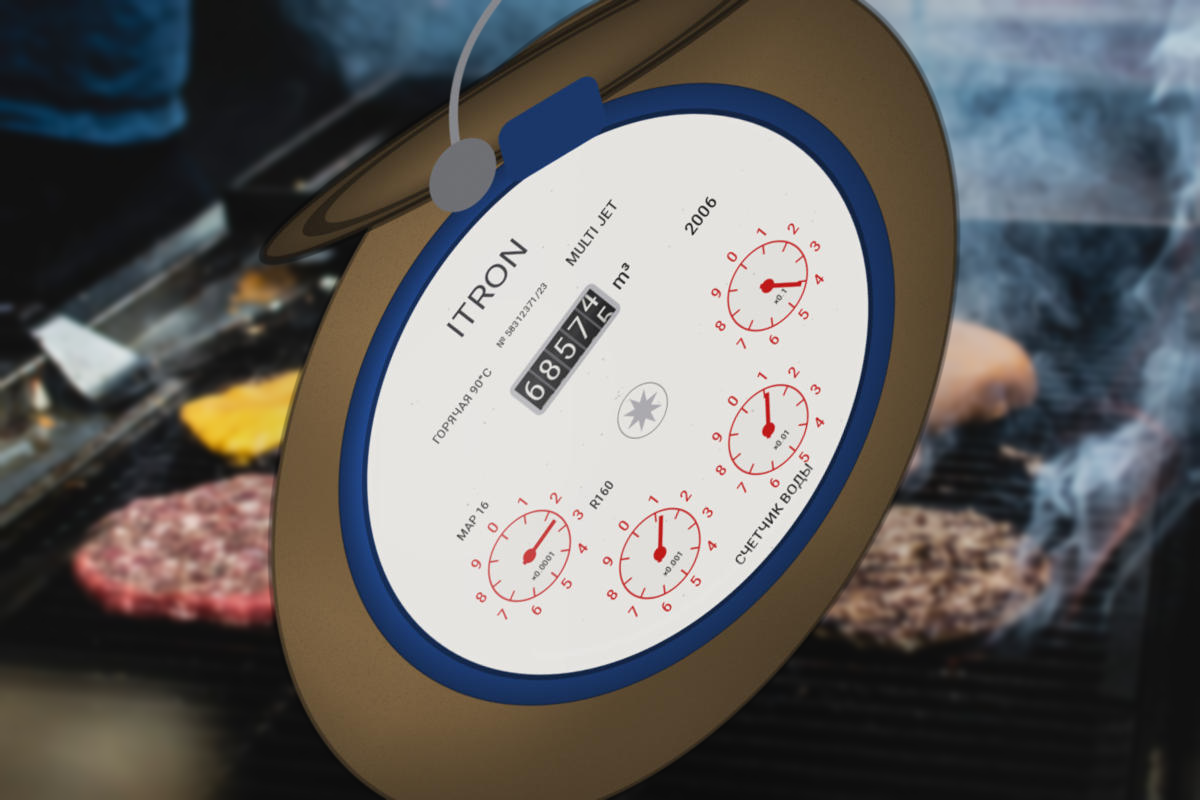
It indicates 68574.4112 m³
